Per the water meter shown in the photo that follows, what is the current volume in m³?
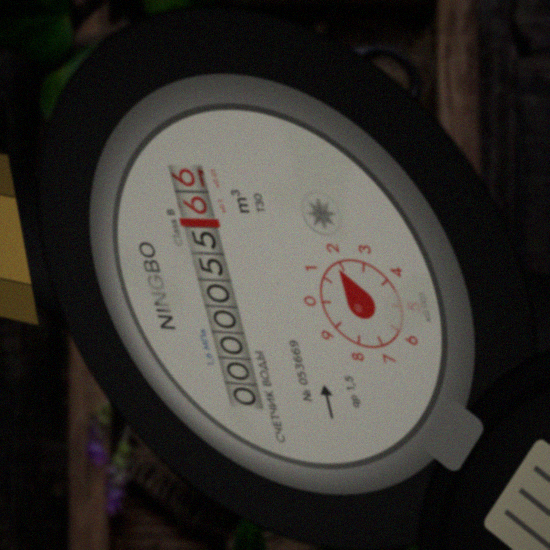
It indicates 55.661 m³
